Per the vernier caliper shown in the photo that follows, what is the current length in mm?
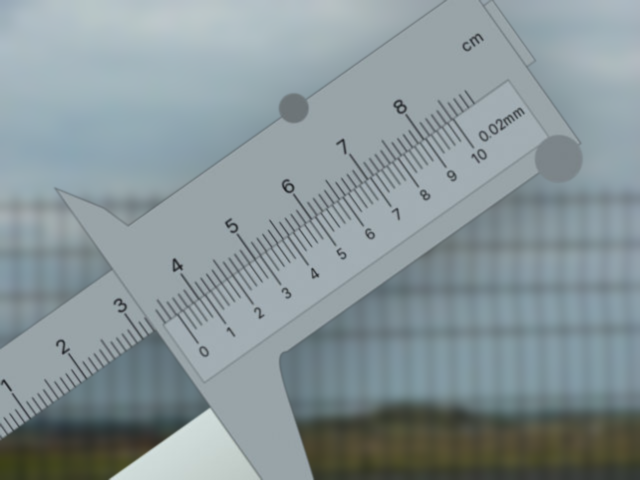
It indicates 36.2 mm
